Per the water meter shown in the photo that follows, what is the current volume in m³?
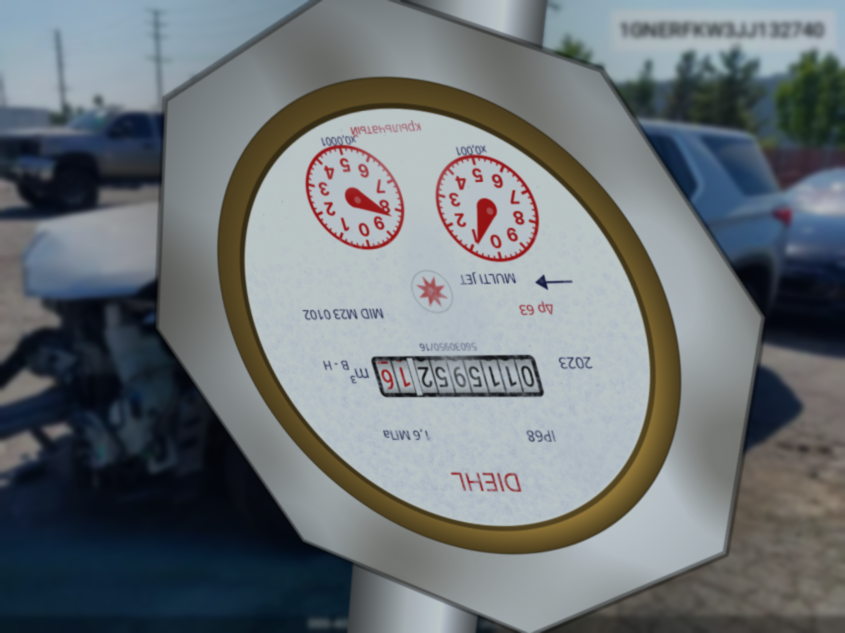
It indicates 115952.1608 m³
